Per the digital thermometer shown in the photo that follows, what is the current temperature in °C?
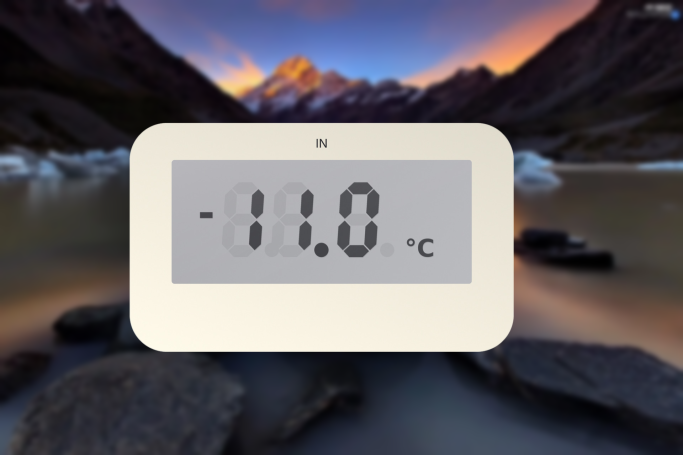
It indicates -11.0 °C
